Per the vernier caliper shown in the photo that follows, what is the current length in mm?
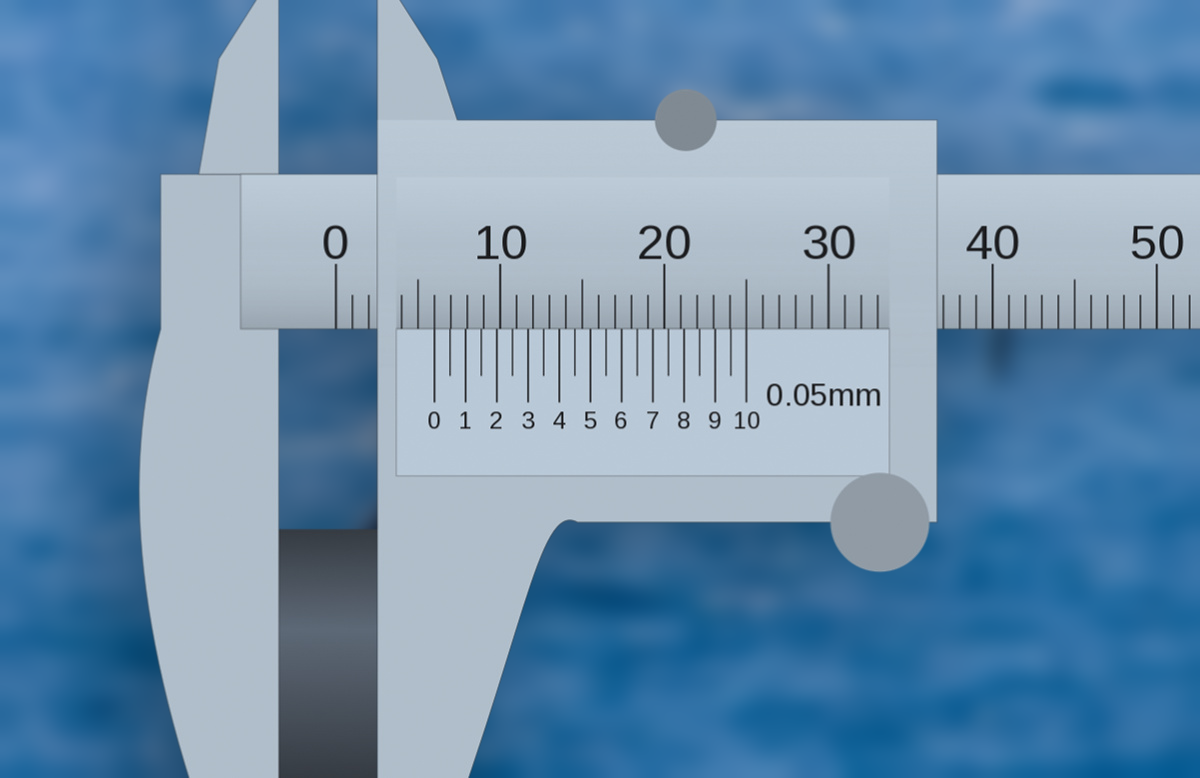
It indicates 6.0 mm
